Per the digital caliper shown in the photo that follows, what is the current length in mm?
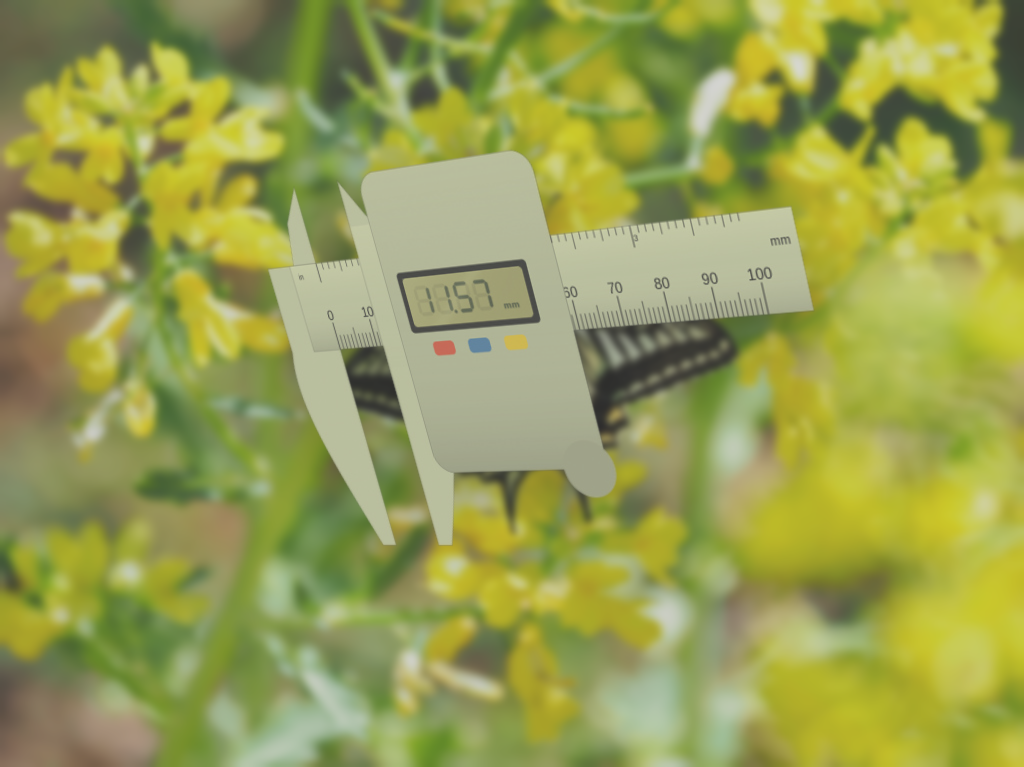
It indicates 11.57 mm
